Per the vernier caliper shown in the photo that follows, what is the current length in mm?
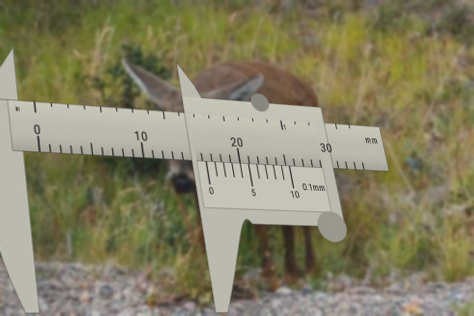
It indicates 16.4 mm
